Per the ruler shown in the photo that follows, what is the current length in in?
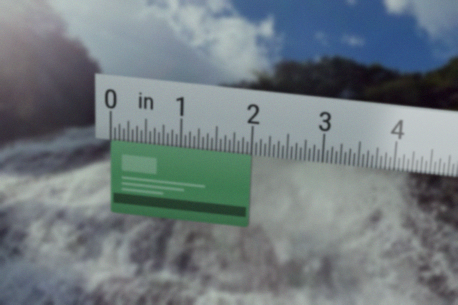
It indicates 2 in
